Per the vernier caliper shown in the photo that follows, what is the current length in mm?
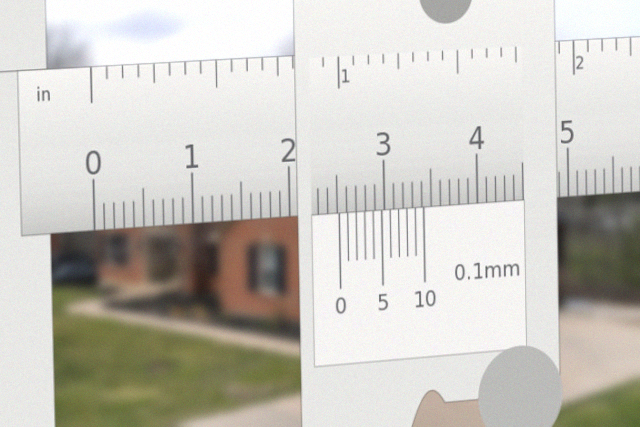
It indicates 25.2 mm
